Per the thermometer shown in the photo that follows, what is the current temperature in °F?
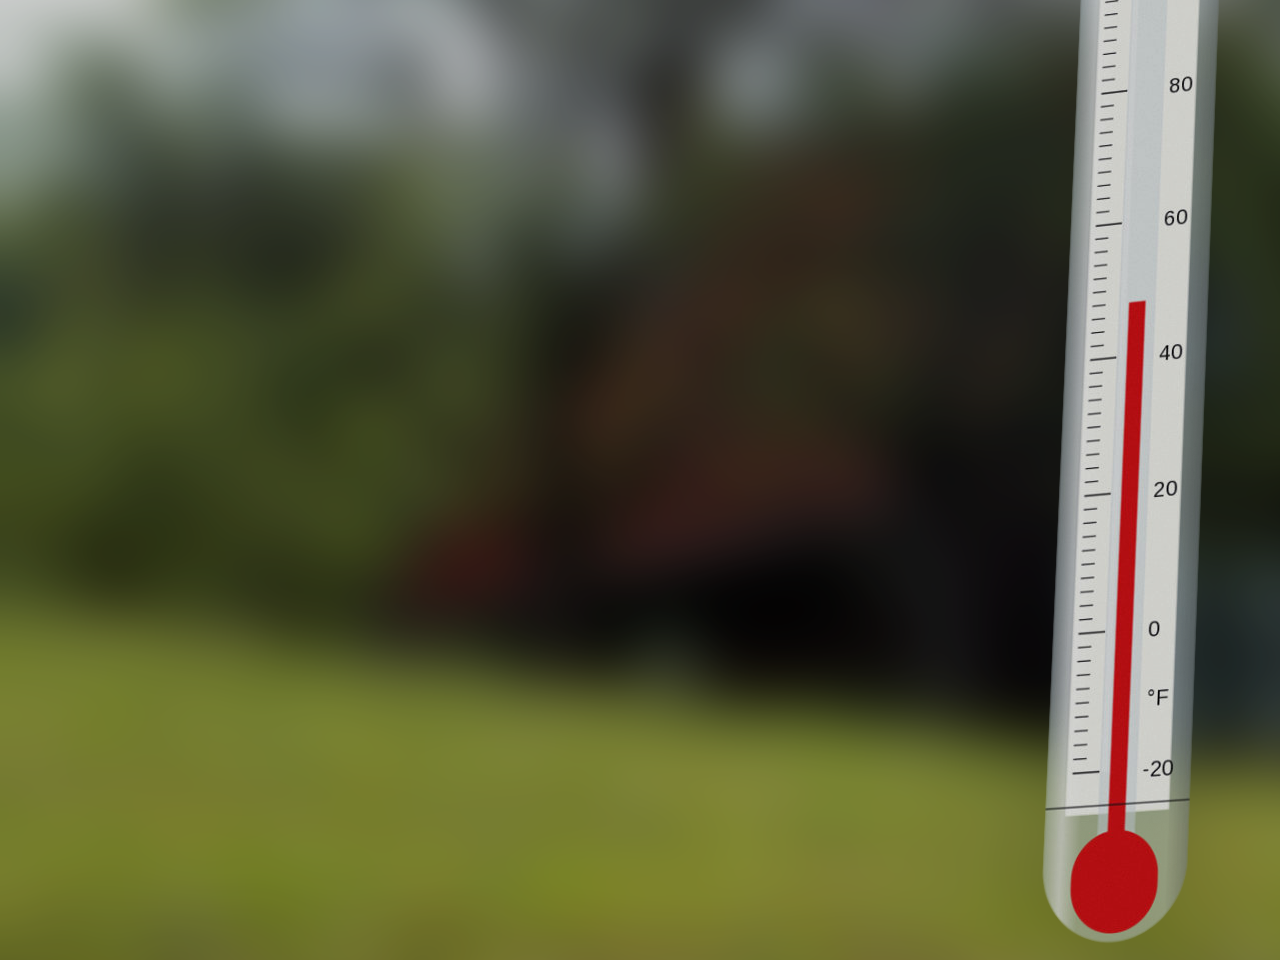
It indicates 48 °F
